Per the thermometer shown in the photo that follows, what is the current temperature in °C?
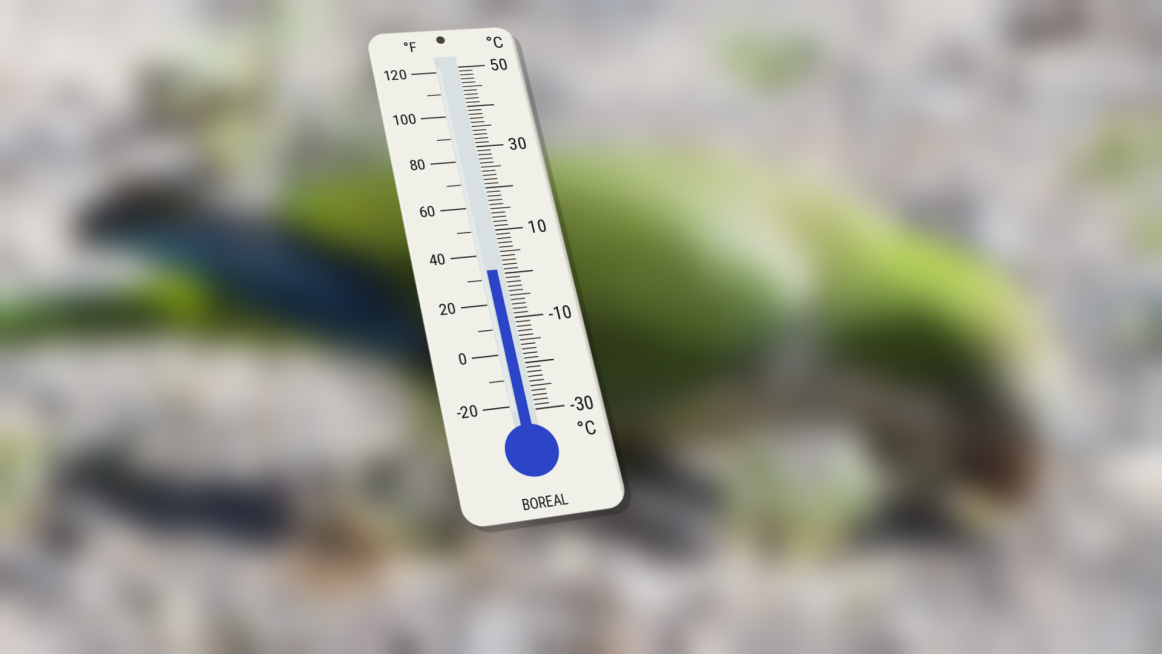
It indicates 1 °C
